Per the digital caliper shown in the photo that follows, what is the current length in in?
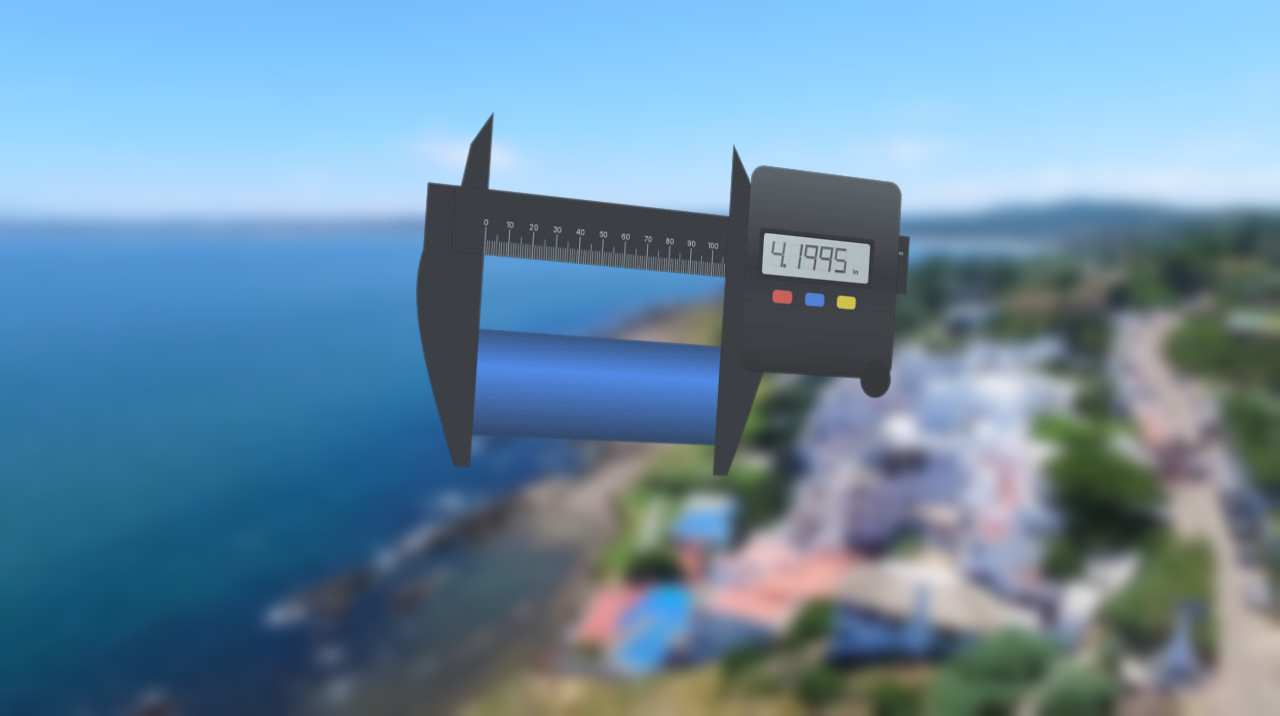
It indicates 4.1995 in
